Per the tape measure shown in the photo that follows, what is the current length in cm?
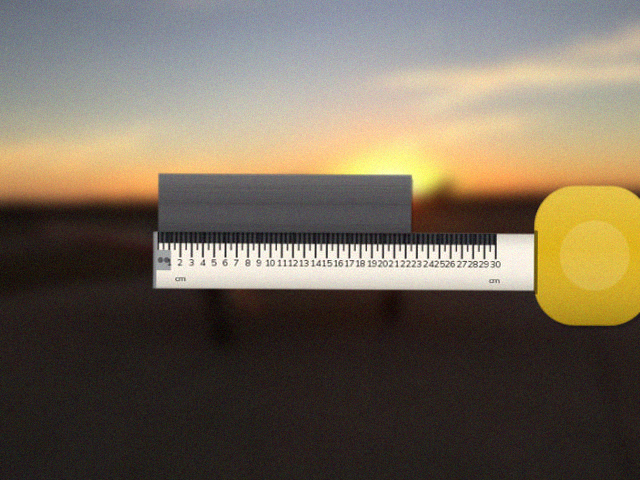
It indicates 22.5 cm
